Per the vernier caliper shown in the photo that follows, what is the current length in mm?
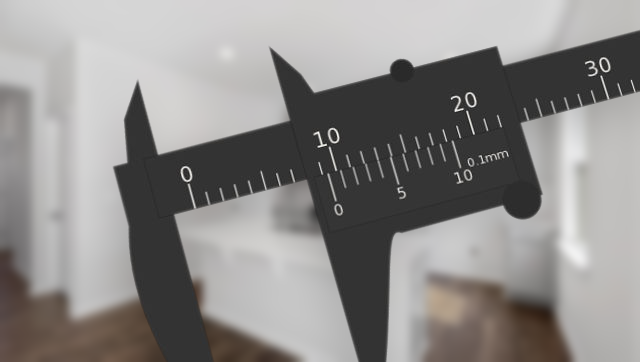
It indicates 9.4 mm
